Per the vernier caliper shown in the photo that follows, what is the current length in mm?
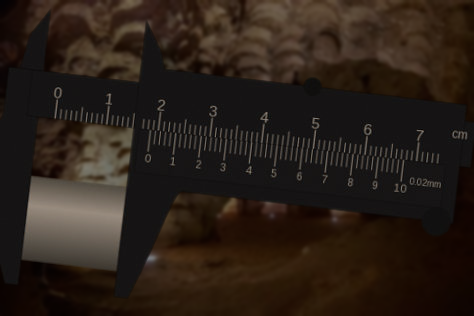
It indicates 18.5 mm
